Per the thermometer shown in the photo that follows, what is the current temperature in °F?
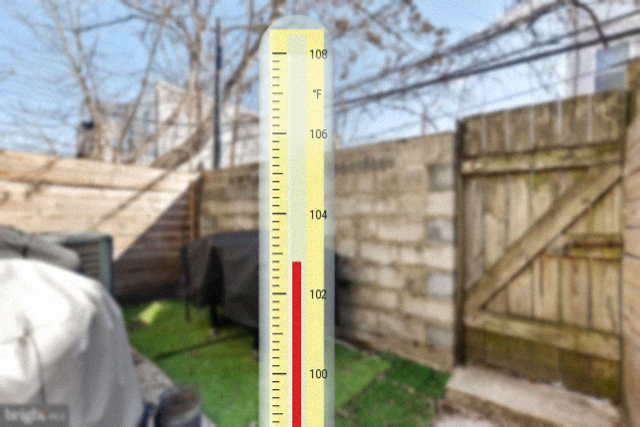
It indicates 102.8 °F
